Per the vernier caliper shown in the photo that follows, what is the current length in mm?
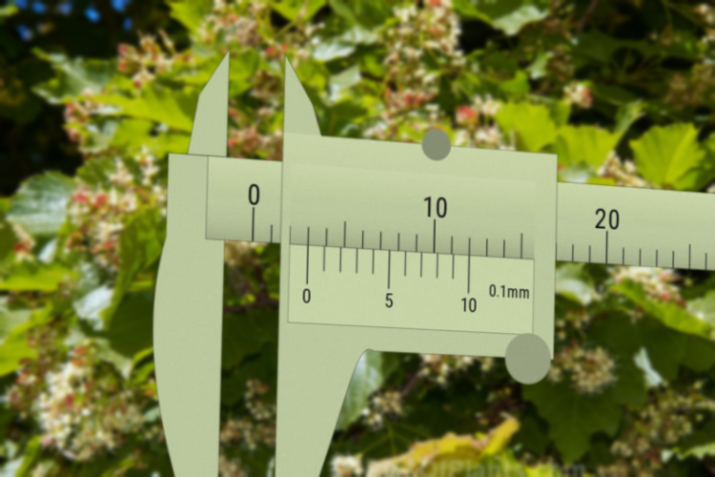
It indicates 3.0 mm
